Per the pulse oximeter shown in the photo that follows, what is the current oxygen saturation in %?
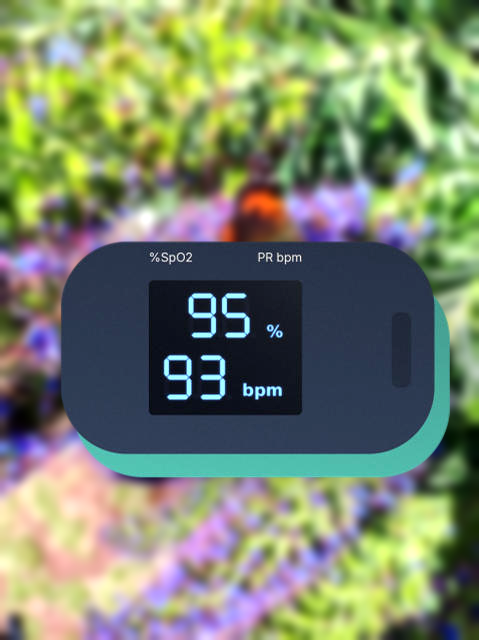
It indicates 95 %
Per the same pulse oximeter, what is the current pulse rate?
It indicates 93 bpm
